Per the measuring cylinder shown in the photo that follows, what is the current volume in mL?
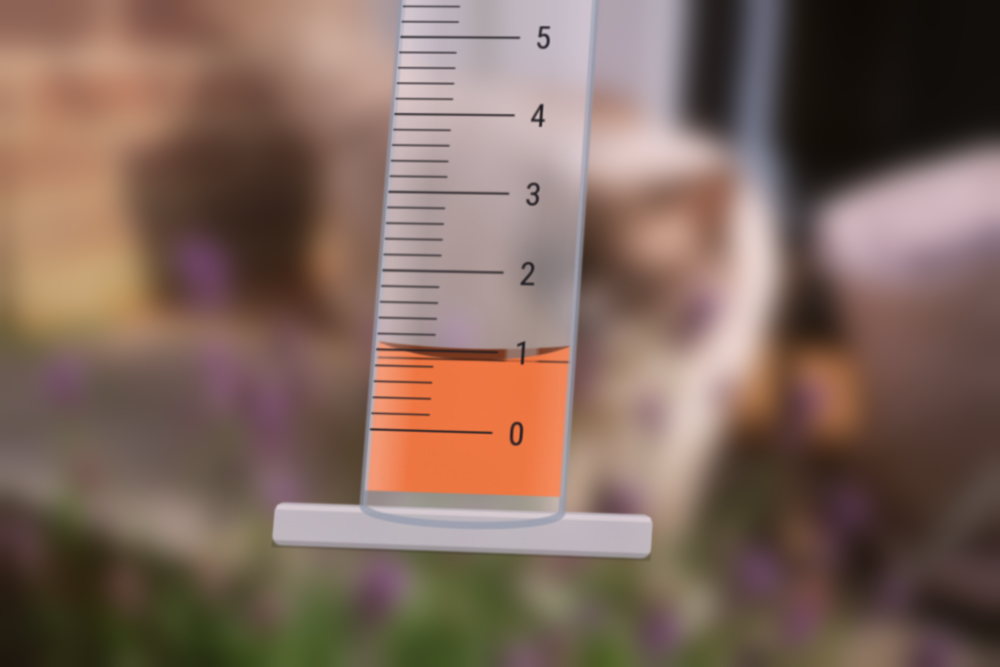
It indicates 0.9 mL
